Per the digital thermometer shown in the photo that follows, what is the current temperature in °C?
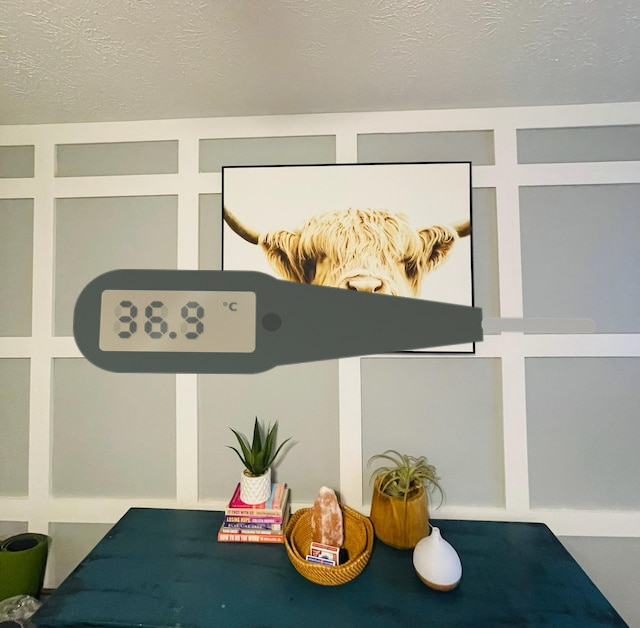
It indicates 36.9 °C
